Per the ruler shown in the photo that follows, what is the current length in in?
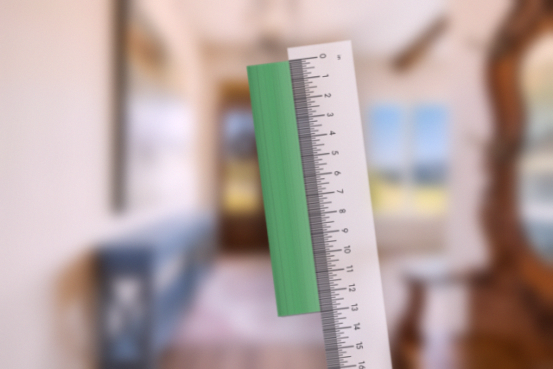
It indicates 13 in
